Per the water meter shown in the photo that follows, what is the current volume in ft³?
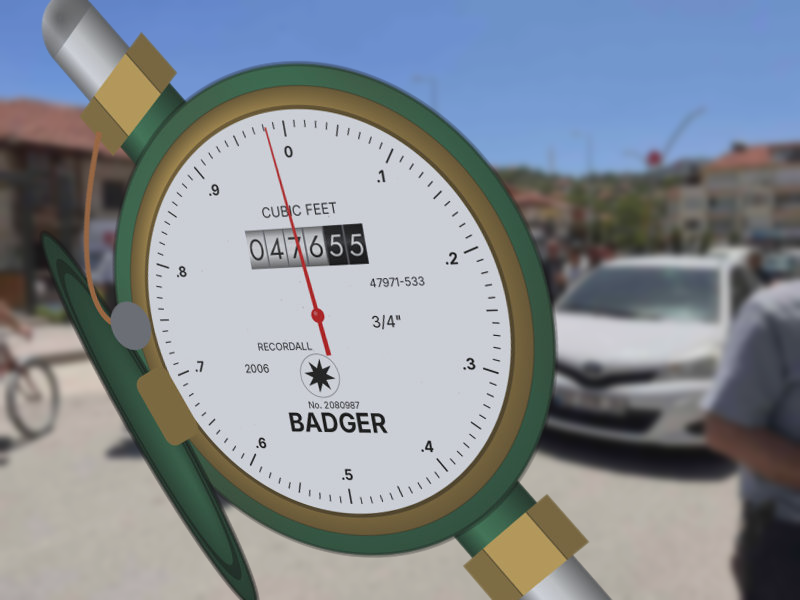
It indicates 47654.98 ft³
